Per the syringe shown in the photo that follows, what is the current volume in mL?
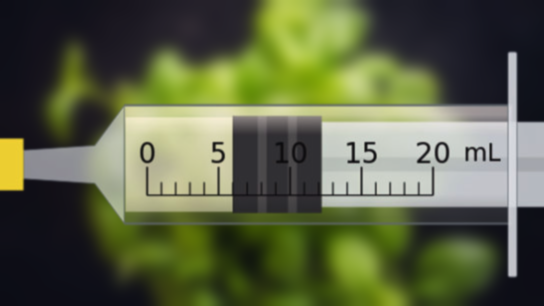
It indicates 6 mL
